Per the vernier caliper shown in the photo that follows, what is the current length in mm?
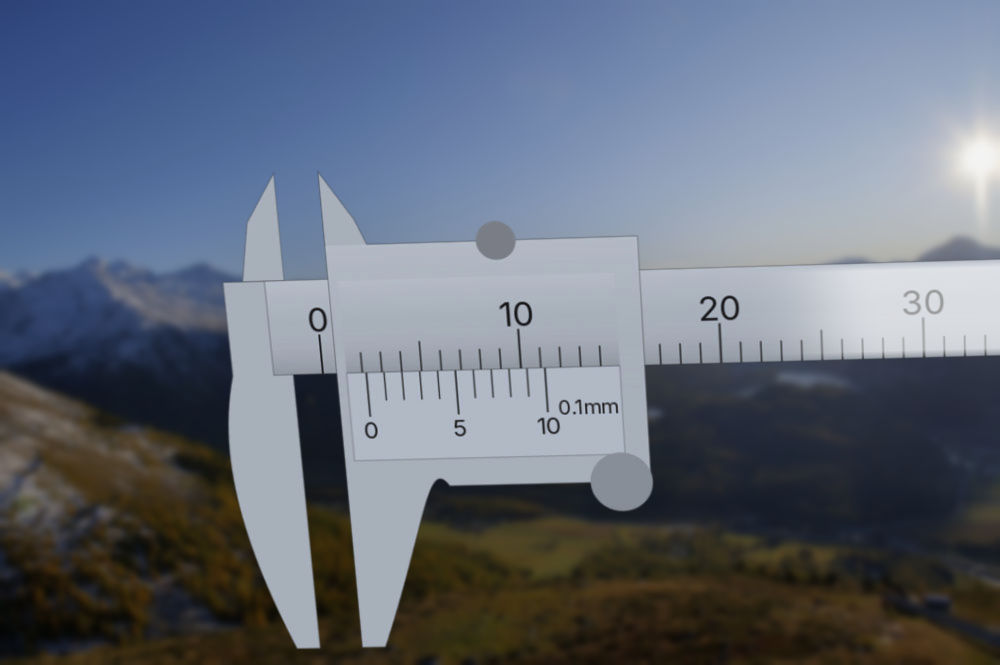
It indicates 2.2 mm
